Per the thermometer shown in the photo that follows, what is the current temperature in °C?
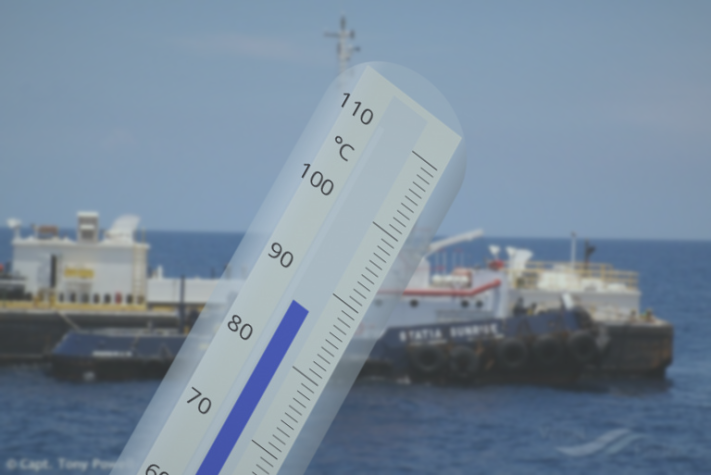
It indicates 86.5 °C
